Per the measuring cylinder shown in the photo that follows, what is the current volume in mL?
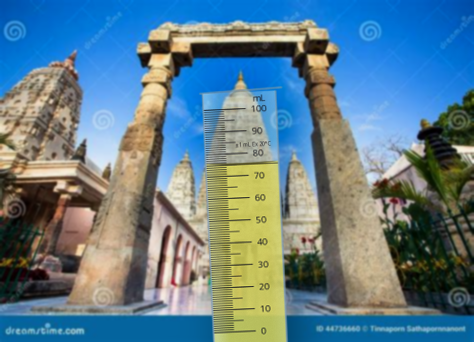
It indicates 75 mL
